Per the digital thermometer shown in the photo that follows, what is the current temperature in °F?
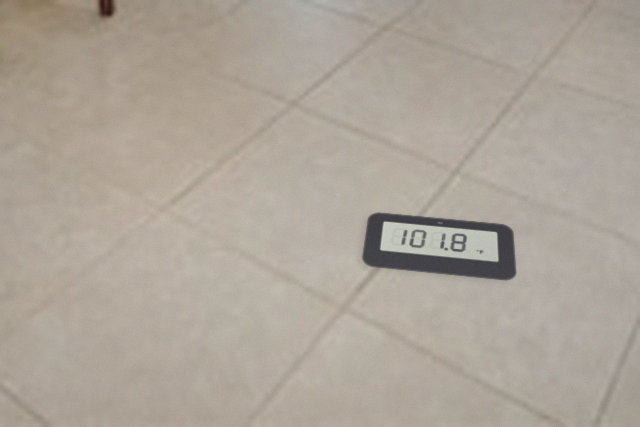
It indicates 101.8 °F
